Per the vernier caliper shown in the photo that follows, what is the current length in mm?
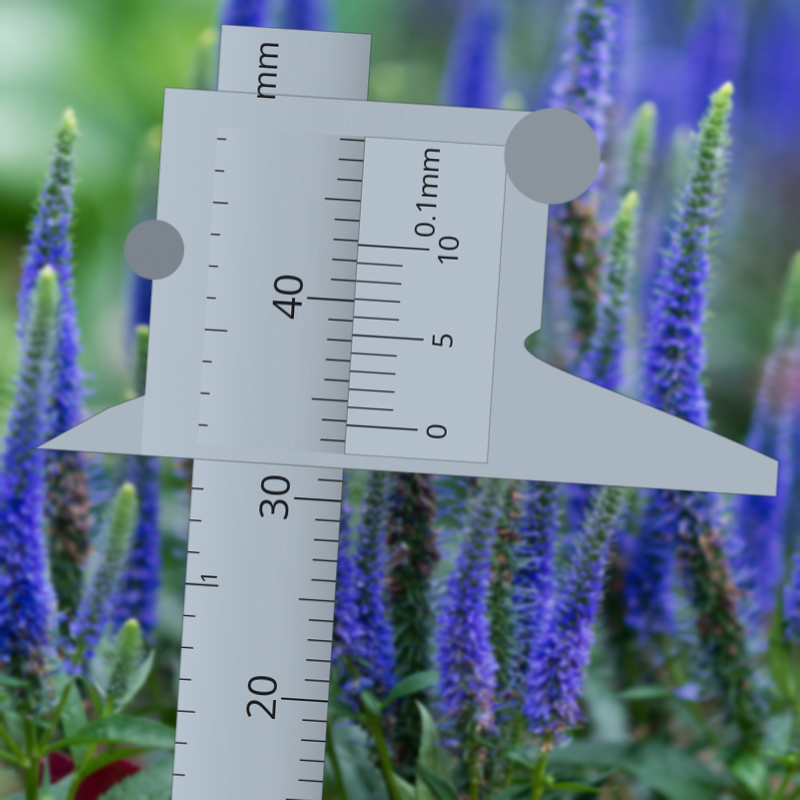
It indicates 33.8 mm
